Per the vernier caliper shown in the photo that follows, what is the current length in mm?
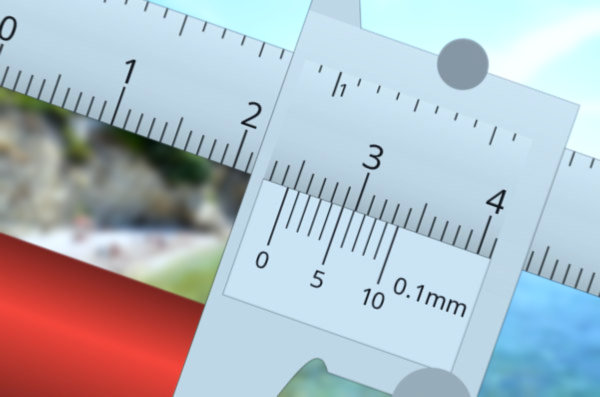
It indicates 24.5 mm
